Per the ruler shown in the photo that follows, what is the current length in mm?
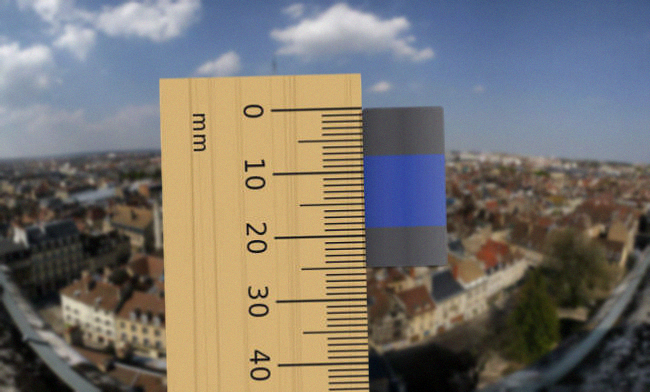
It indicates 25 mm
